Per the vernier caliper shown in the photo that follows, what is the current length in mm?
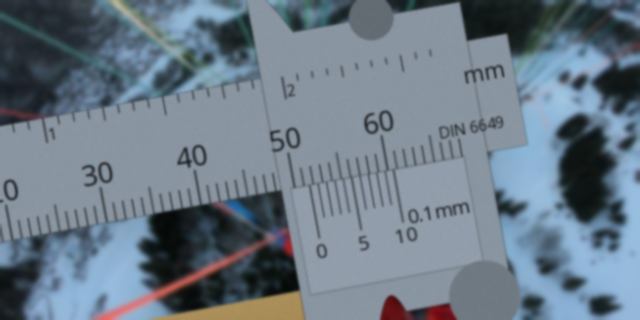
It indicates 51.6 mm
